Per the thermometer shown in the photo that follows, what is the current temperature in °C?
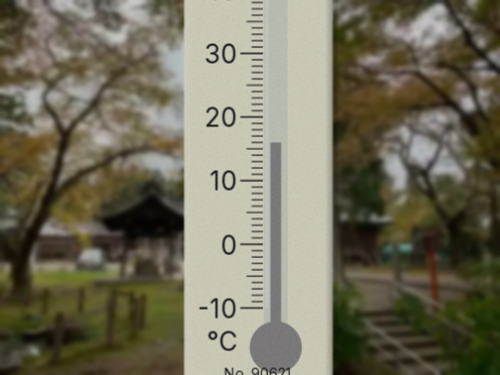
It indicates 16 °C
